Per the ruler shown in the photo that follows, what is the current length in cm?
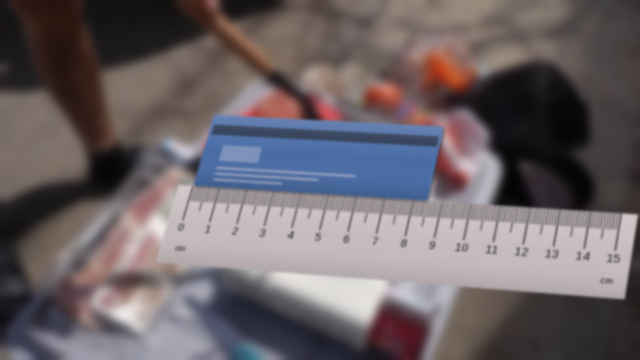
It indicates 8.5 cm
